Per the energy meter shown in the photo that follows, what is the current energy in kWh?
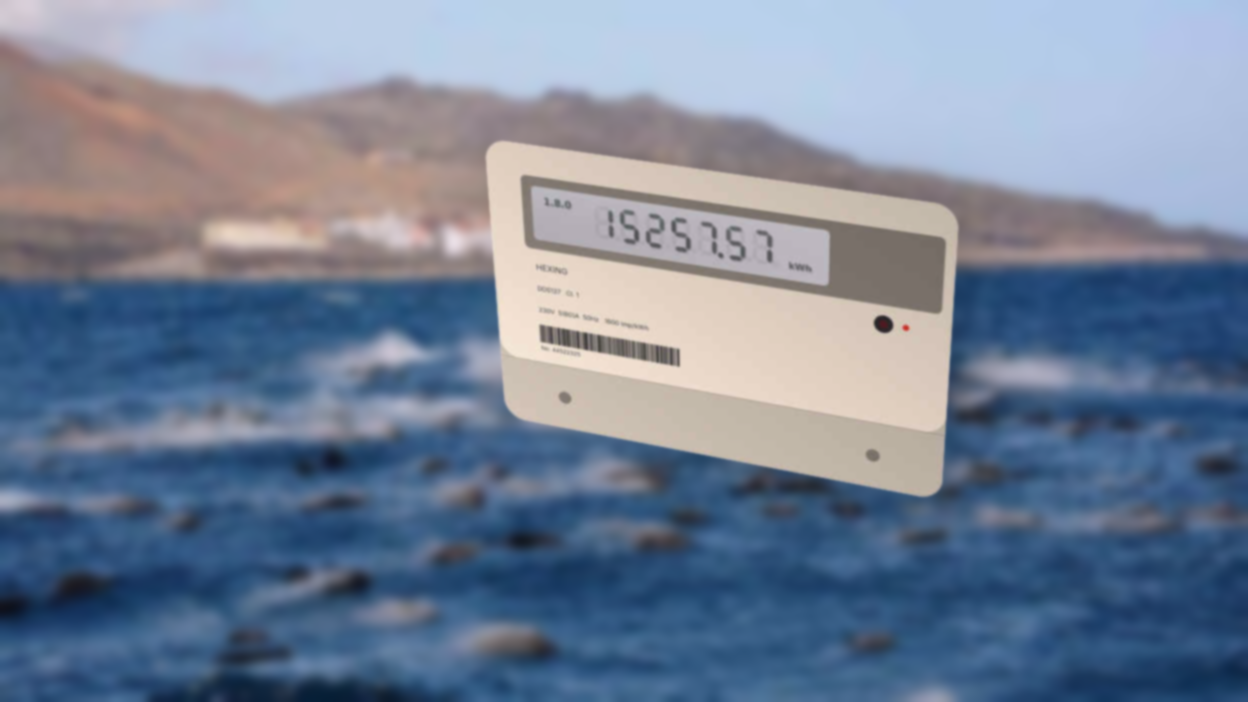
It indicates 15257.57 kWh
